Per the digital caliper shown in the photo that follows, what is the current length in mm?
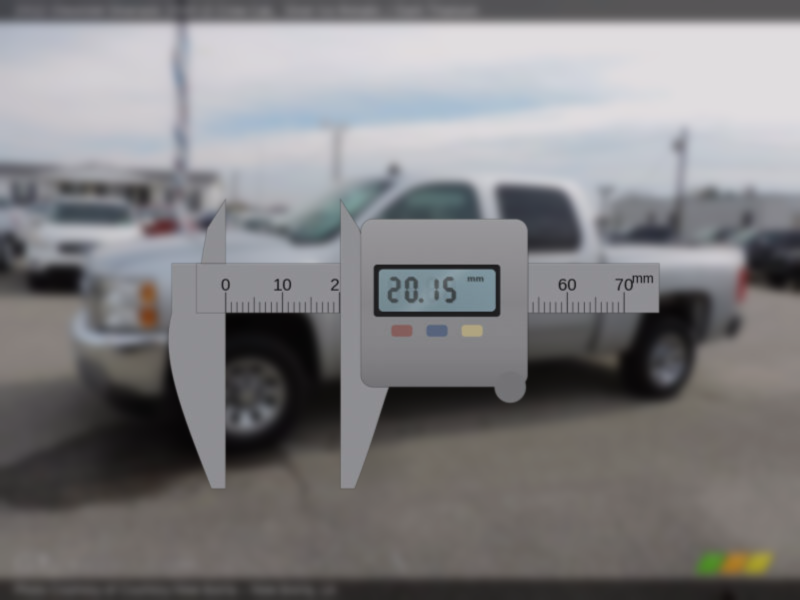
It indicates 20.15 mm
